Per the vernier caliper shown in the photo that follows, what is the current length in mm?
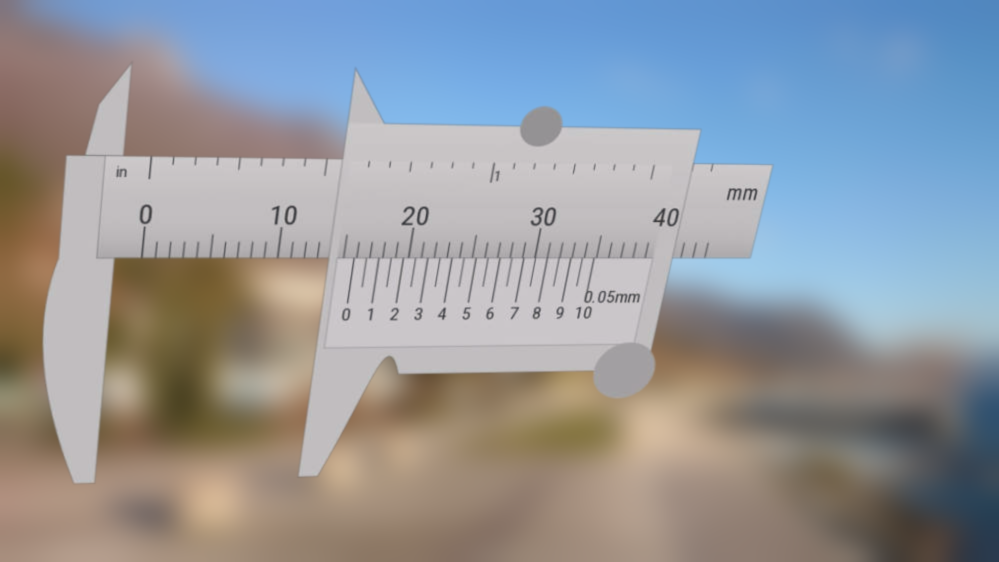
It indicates 15.8 mm
